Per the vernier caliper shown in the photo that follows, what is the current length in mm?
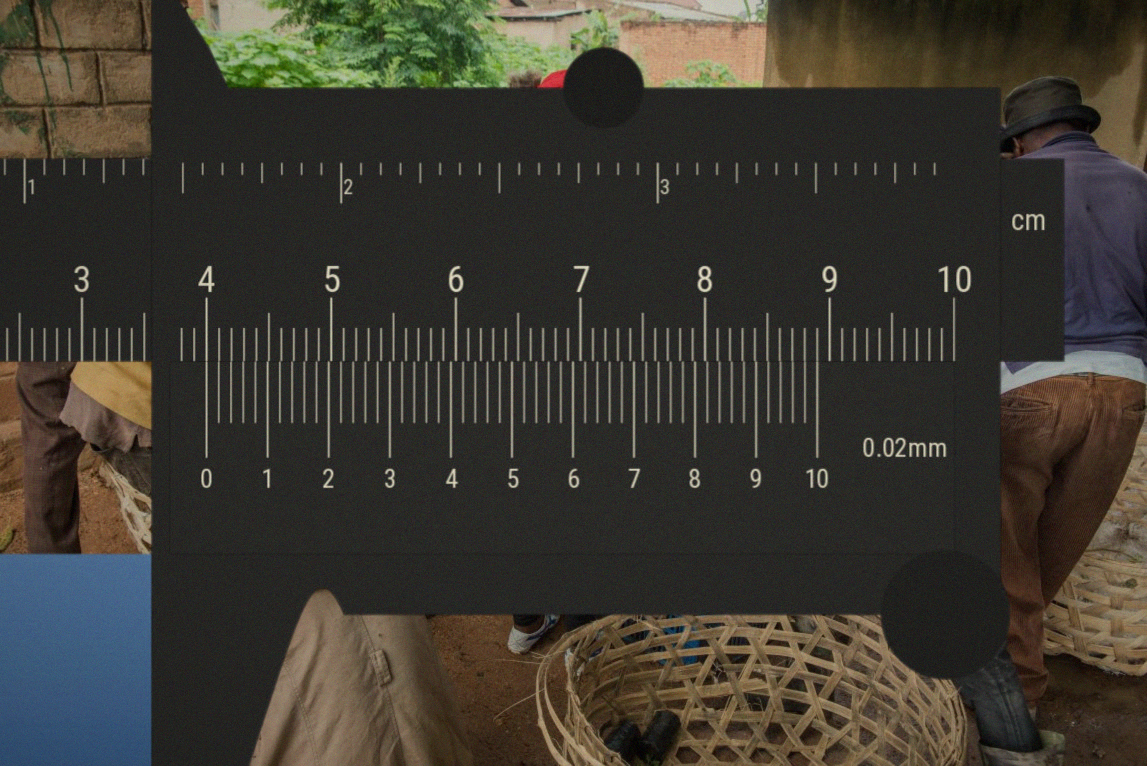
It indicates 40.0 mm
